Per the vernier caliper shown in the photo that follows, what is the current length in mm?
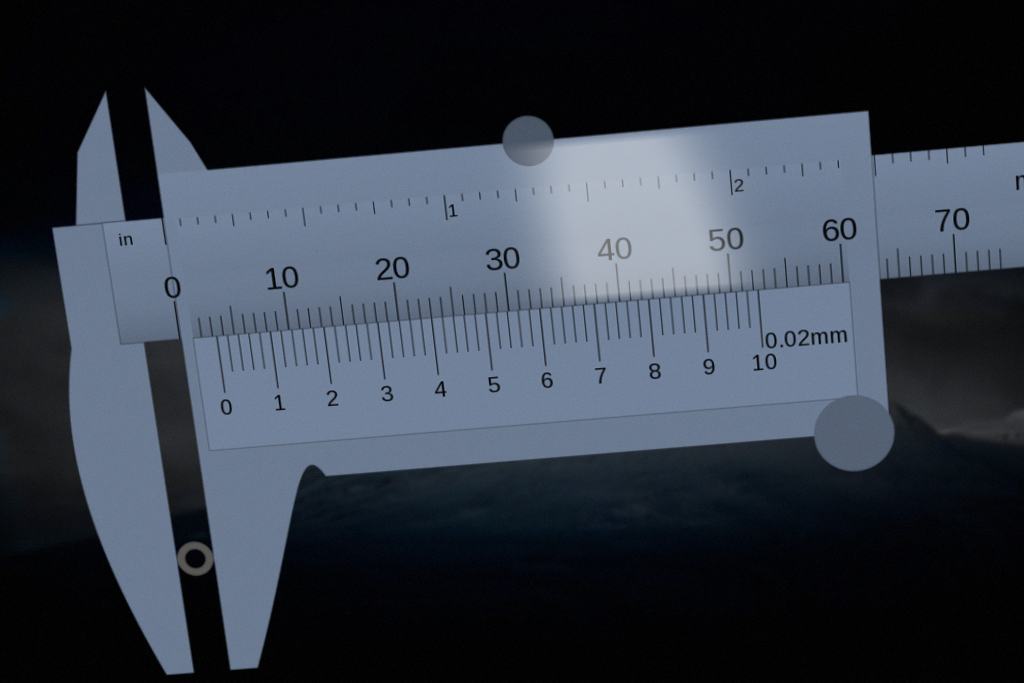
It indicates 3.4 mm
